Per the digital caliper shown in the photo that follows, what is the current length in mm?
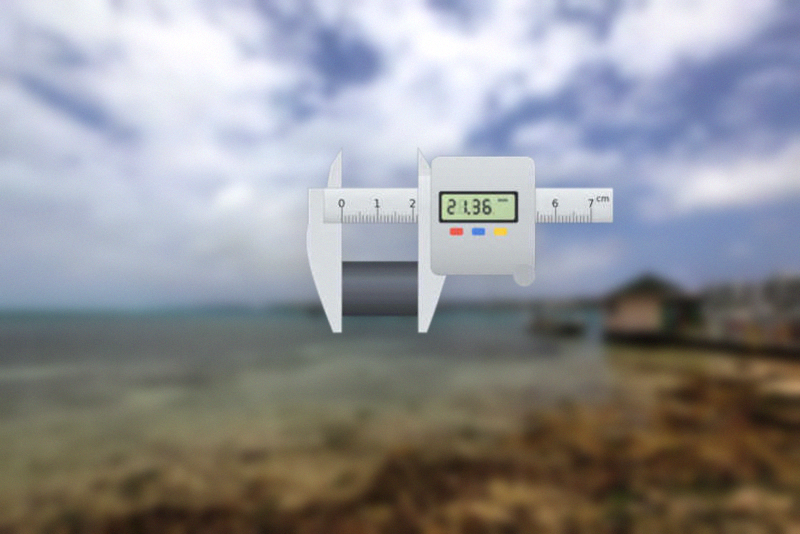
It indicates 21.36 mm
